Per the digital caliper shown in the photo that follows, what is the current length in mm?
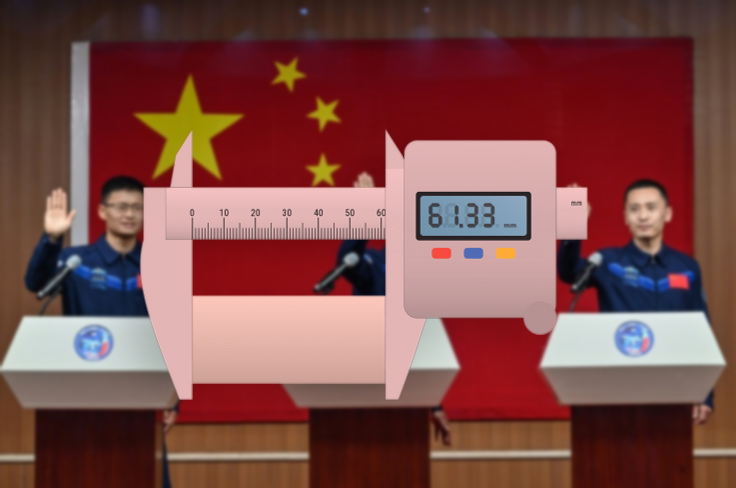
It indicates 61.33 mm
